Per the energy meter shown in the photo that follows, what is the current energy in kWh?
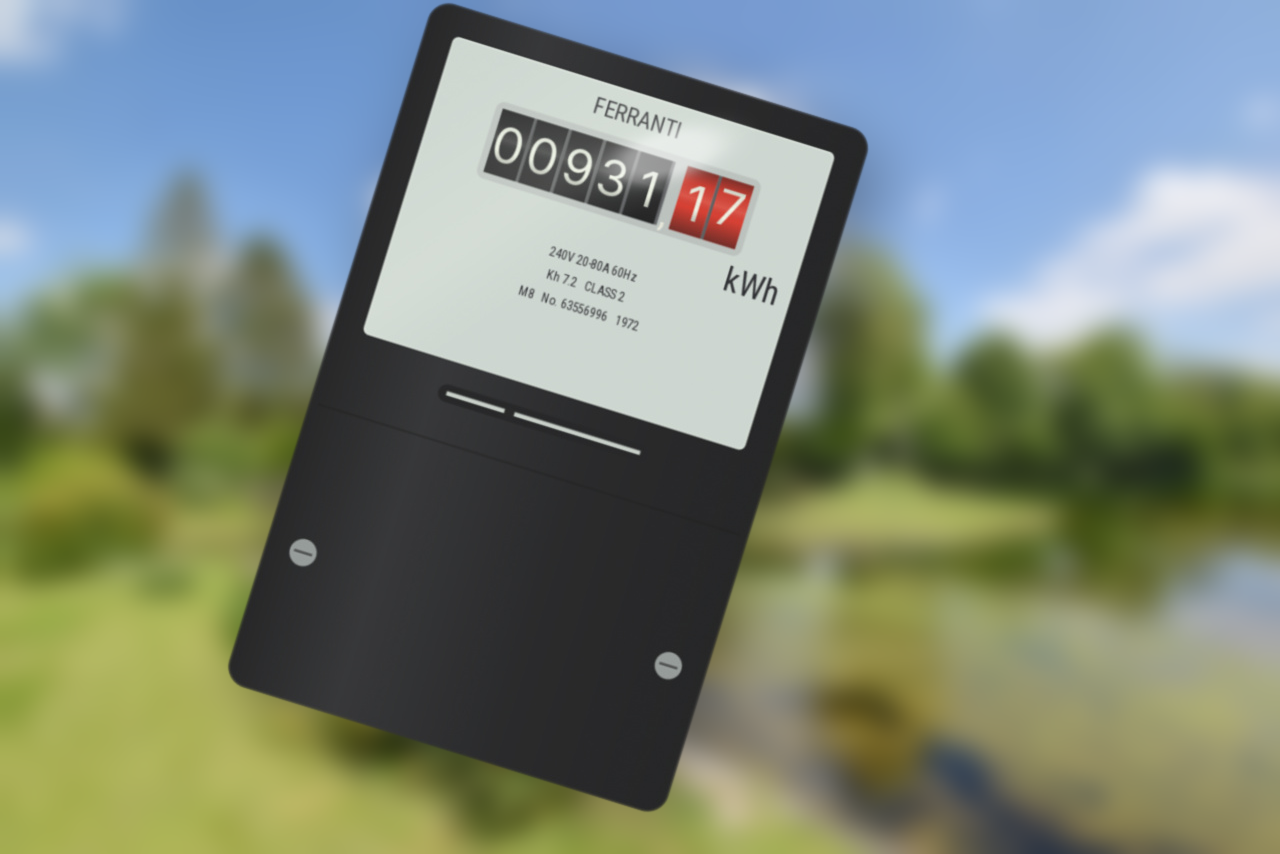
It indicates 931.17 kWh
